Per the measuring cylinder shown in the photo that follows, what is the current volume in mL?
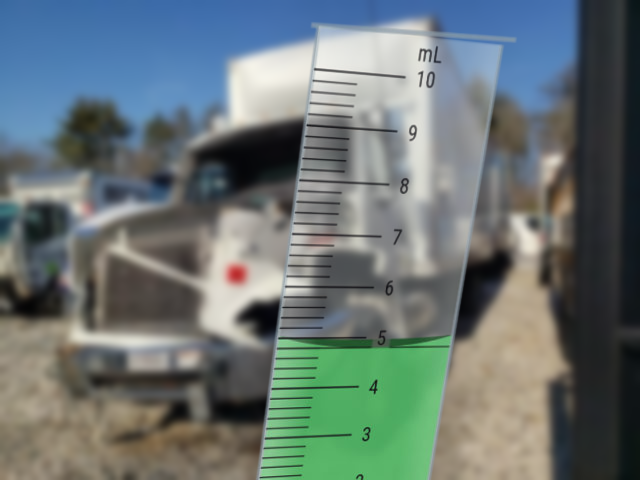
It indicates 4.8 mL
